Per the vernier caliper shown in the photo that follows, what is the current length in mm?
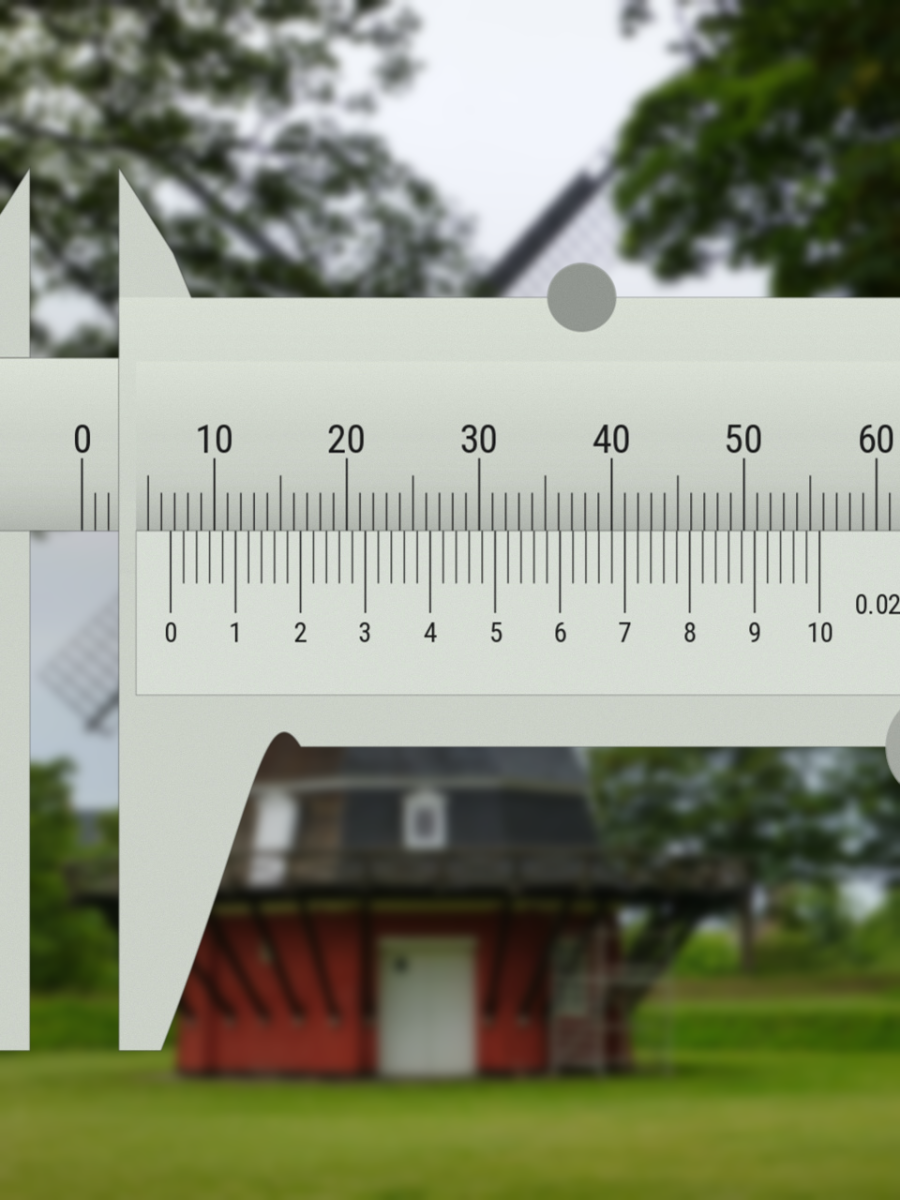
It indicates 6.7 mm
